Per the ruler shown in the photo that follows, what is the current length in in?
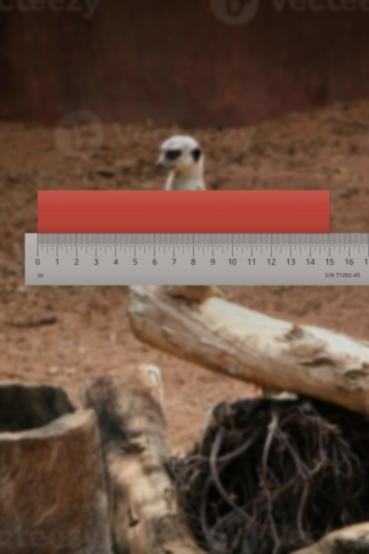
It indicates 15 in
